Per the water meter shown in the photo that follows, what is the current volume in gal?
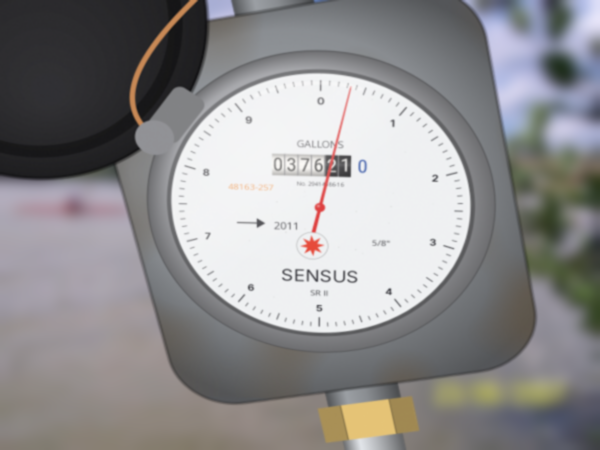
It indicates 376210.3 gal
